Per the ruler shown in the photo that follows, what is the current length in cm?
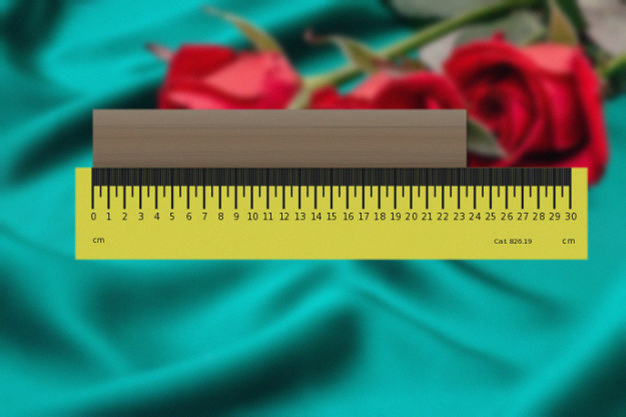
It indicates 23.5 cm
